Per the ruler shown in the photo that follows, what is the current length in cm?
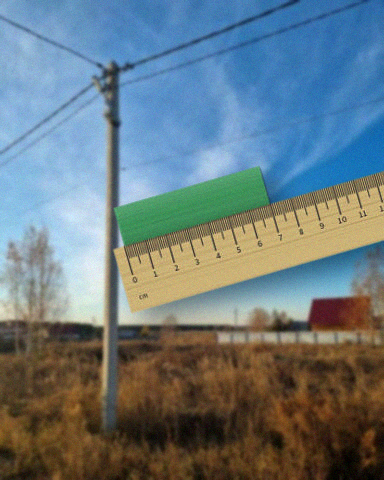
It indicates 7 cm
